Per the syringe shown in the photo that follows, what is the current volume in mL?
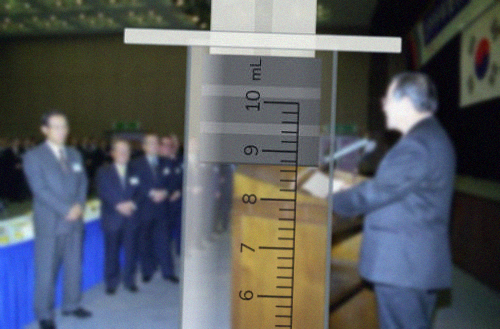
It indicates 8.7 mL
